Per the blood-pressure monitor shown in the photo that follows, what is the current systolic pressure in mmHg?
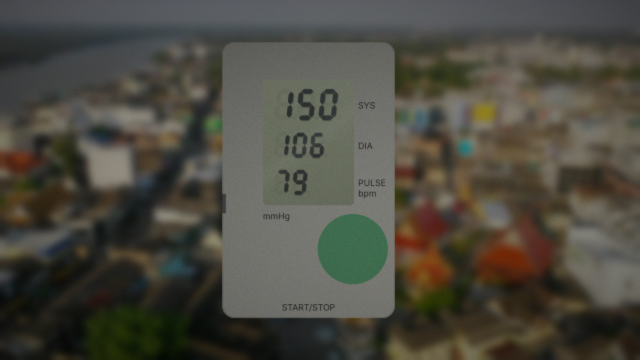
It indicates 150 mmHg
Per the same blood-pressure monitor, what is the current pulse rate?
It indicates 79 bpm
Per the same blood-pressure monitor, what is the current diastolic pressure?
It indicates 106 mmHg
